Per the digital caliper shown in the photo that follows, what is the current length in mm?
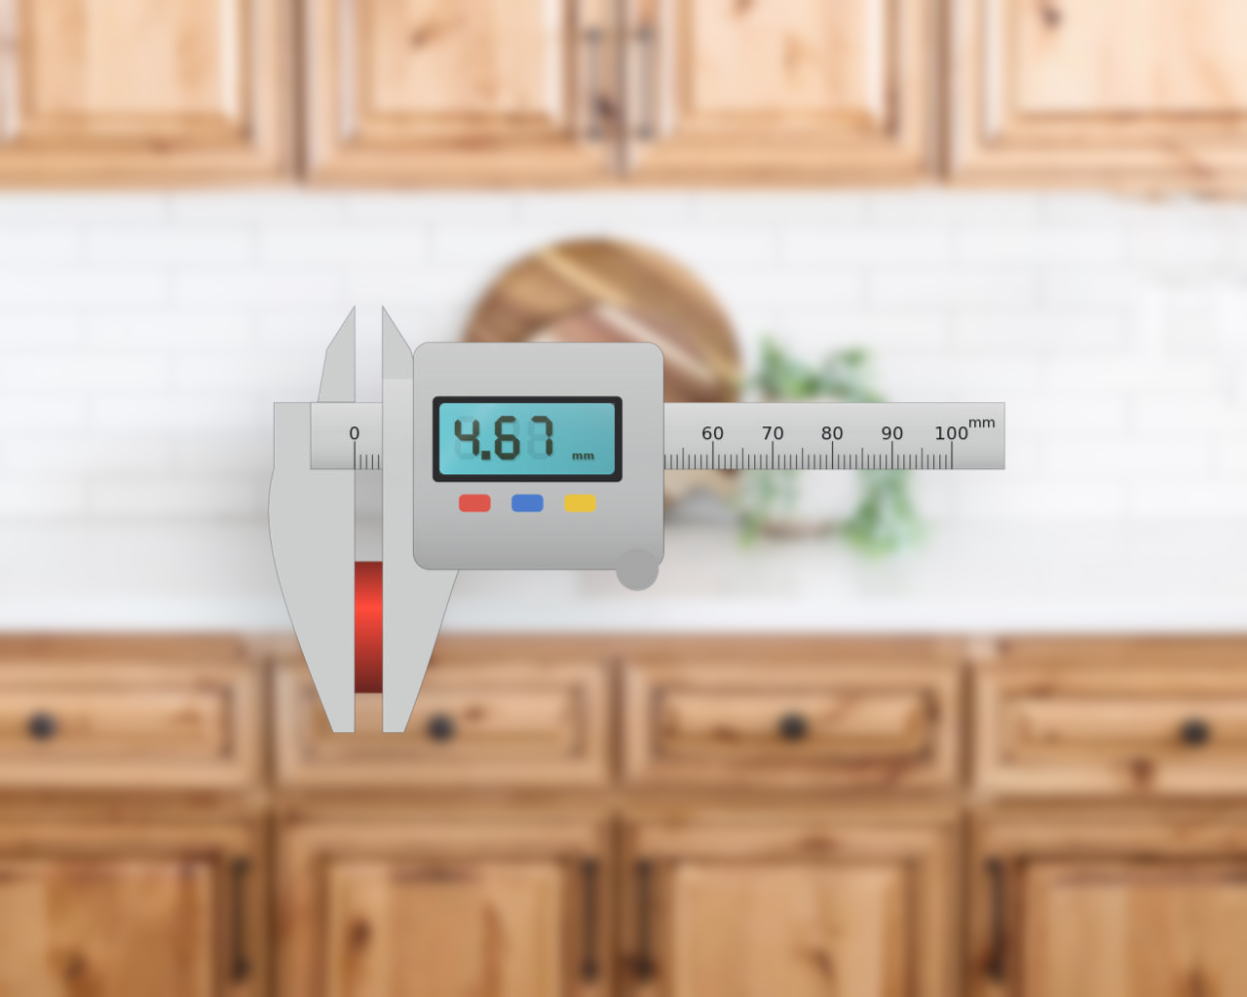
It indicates 4.67 mm
